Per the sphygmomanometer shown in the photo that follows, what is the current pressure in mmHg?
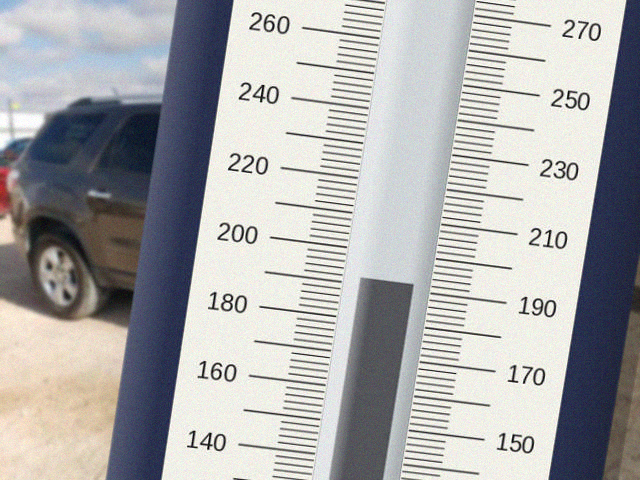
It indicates 192 mmHg
